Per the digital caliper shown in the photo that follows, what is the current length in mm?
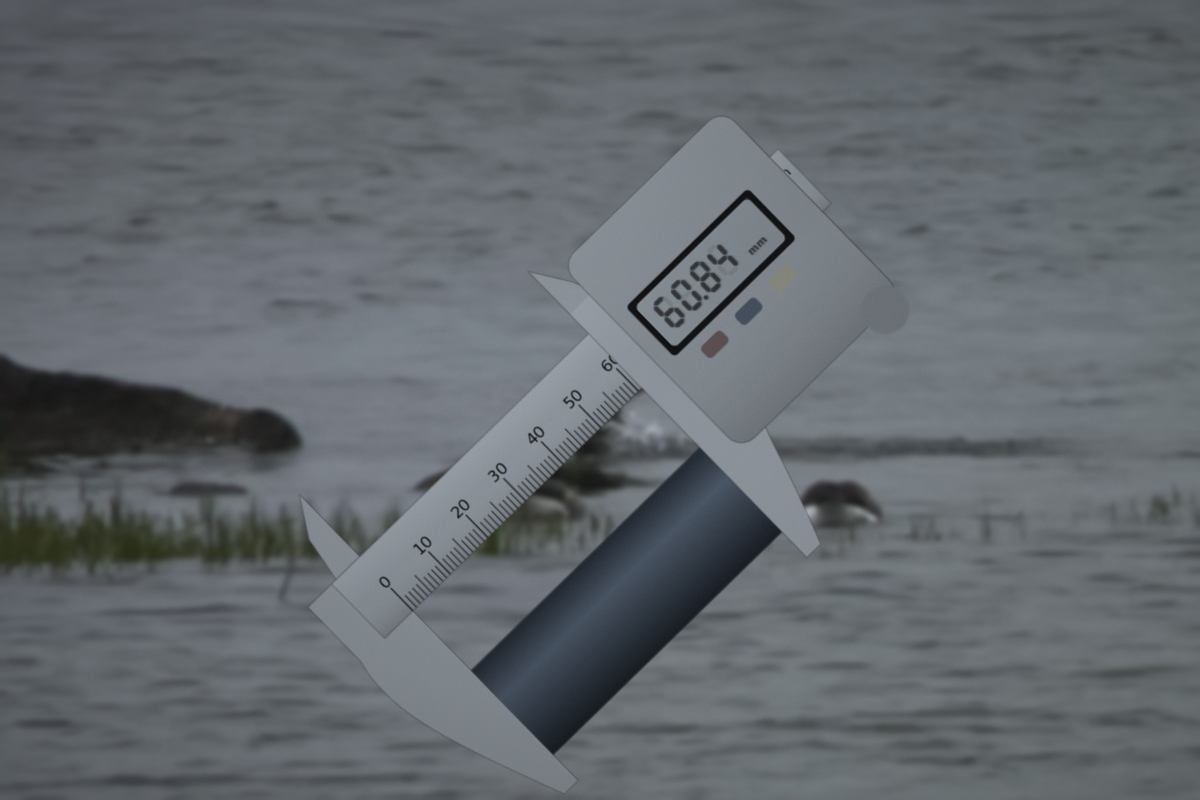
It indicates 60.84 mm
